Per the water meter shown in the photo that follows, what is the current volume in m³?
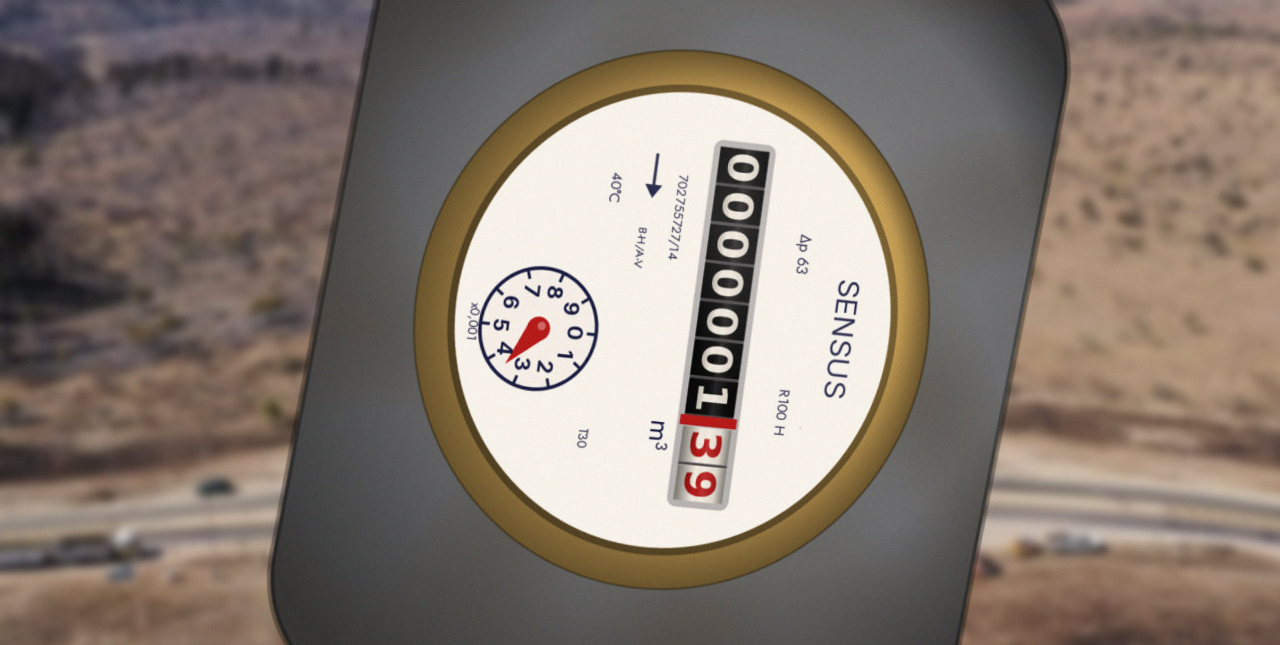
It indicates 1.393 m³
